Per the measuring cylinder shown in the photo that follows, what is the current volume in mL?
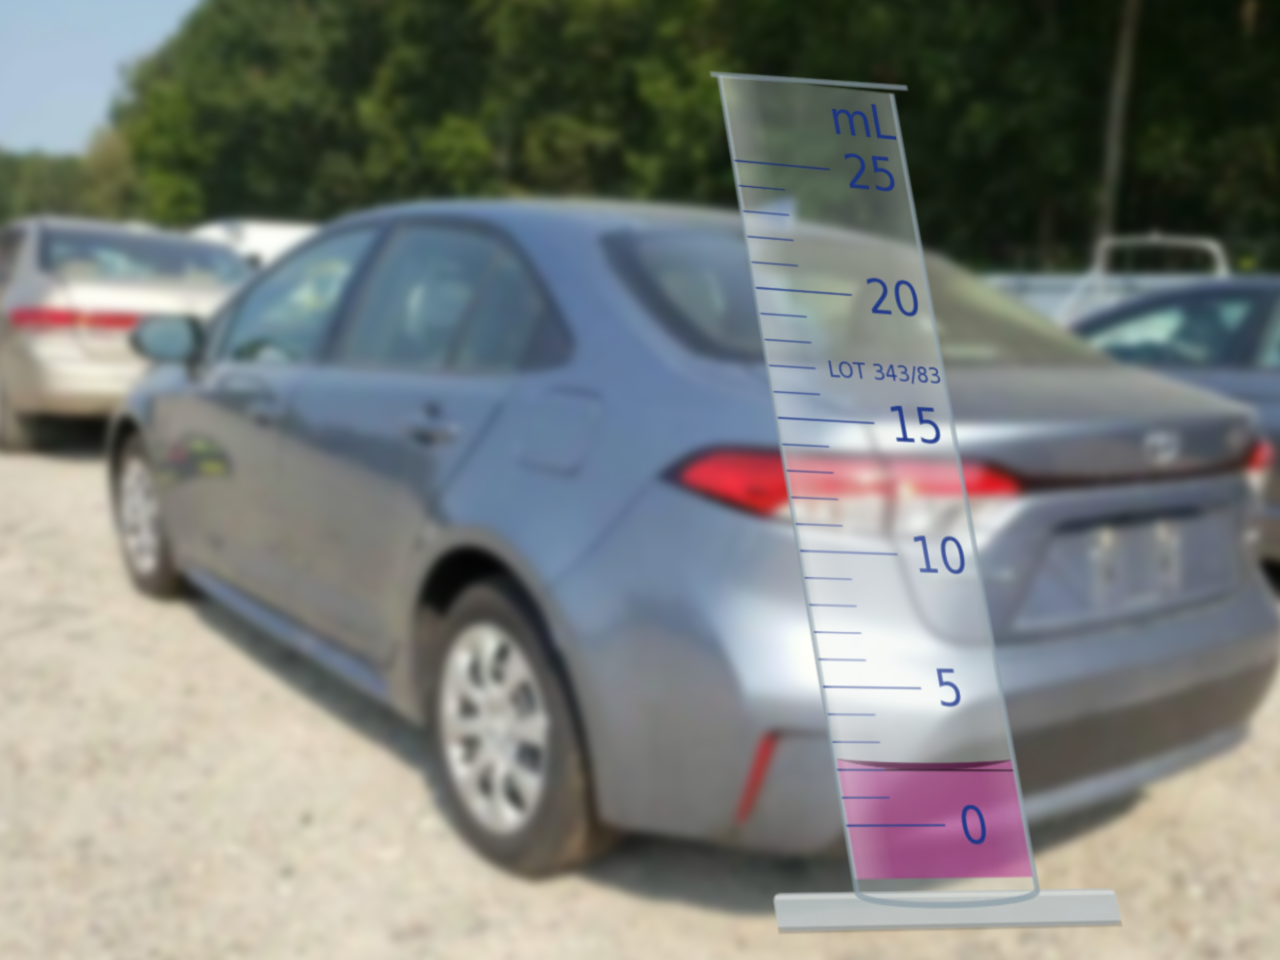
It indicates 2 mL
